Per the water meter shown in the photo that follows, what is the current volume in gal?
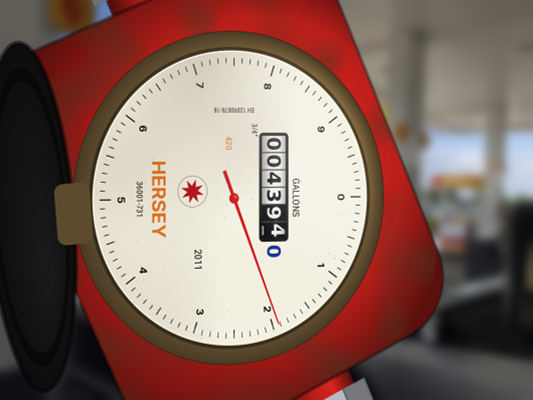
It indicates 43941.9 gal
